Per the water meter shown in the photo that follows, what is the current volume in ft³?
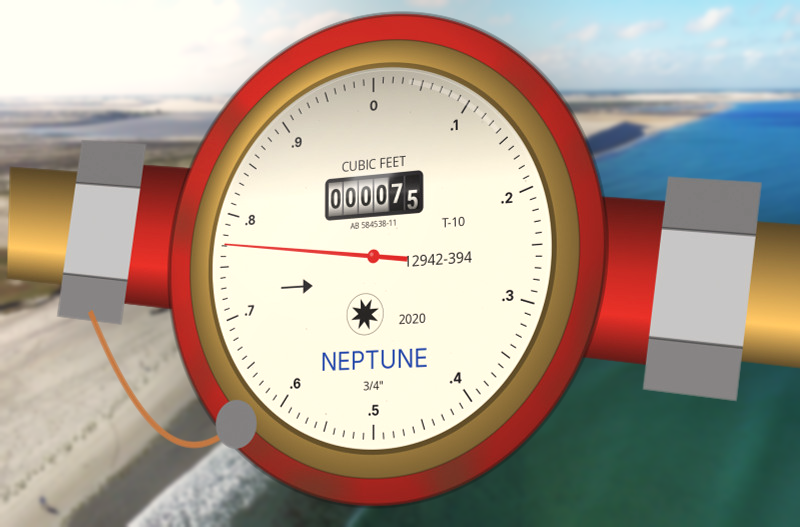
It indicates 74.77 ft³
